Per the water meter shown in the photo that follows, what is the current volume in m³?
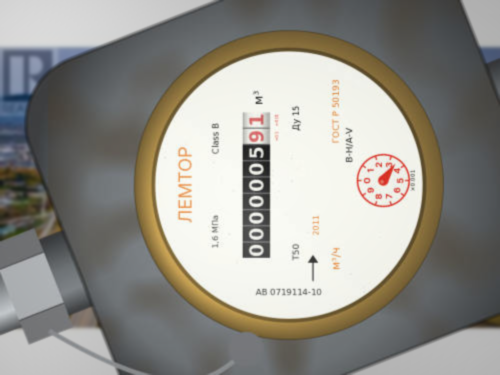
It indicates 5.913 m³
